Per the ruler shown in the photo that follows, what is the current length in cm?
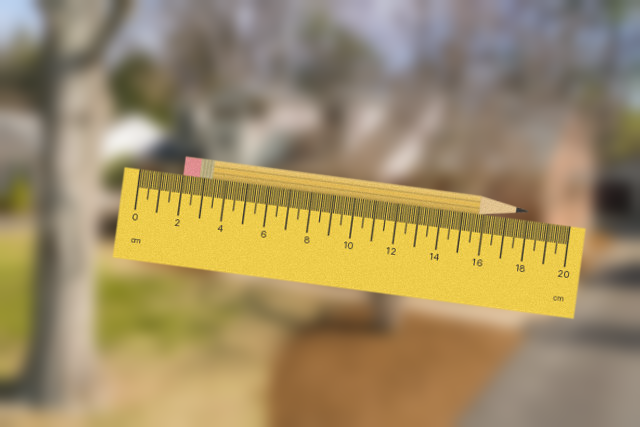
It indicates 16 cm
